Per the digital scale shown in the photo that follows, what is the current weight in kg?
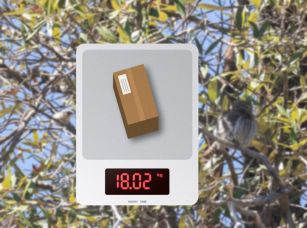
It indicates 18.02 kg
